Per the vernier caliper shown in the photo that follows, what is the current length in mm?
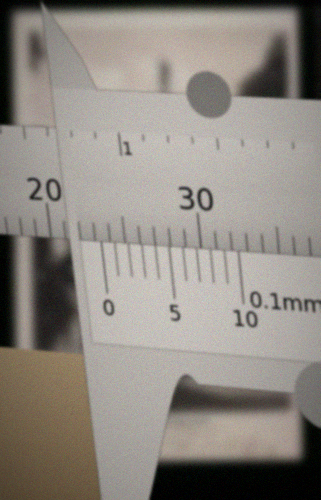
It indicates 23.4 mm
